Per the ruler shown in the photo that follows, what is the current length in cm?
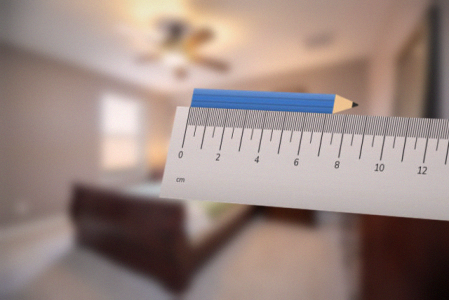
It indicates 8.5 cm
